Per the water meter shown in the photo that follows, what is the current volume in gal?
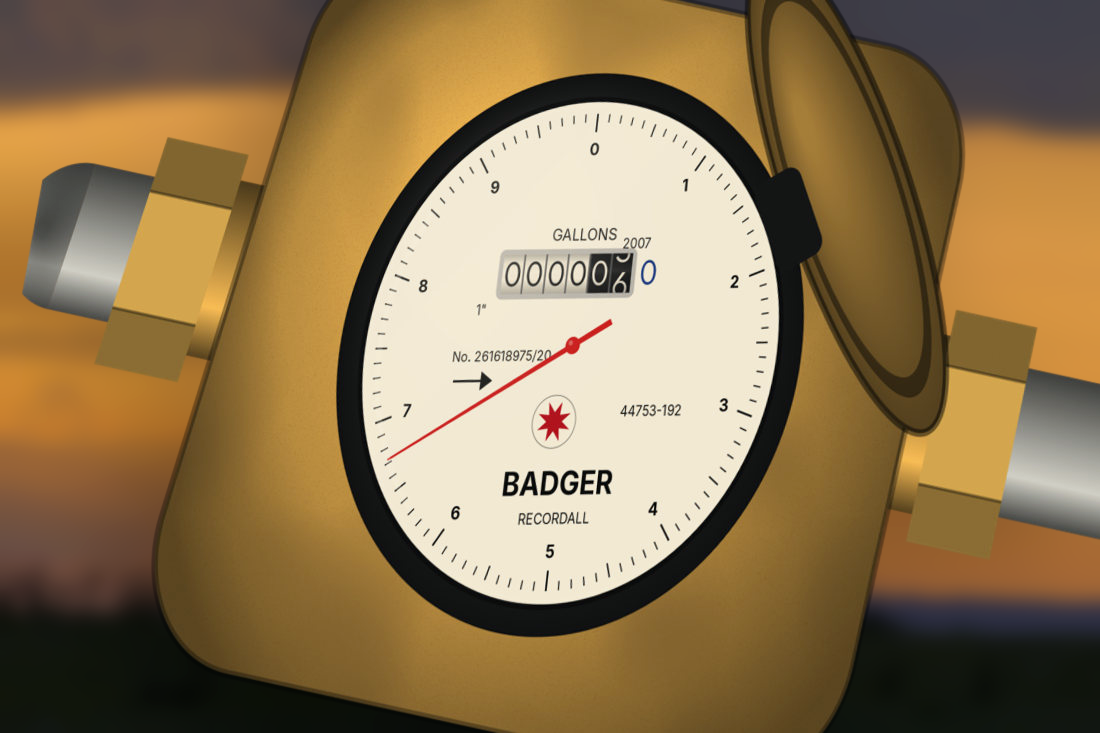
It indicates 56.7 gal
